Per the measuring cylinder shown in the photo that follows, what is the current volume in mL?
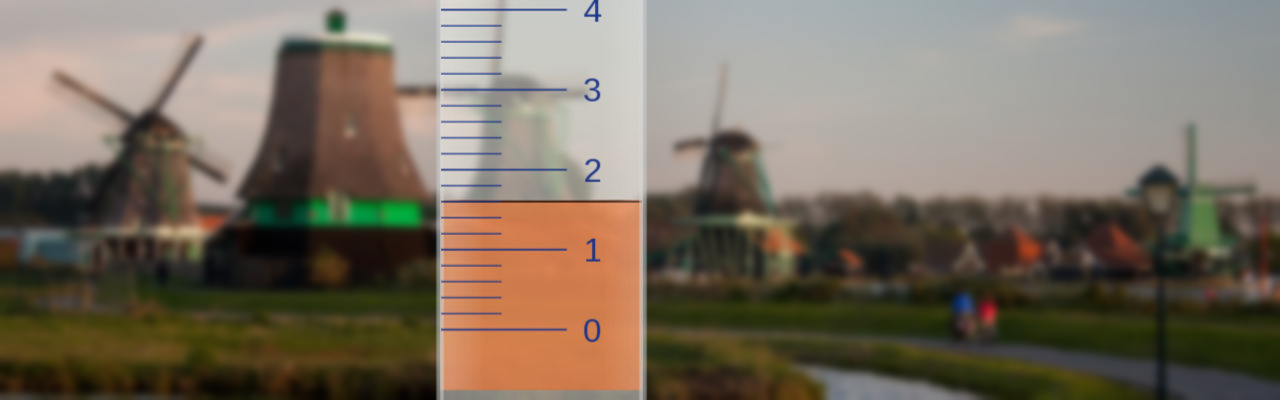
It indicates 1.6 mL
